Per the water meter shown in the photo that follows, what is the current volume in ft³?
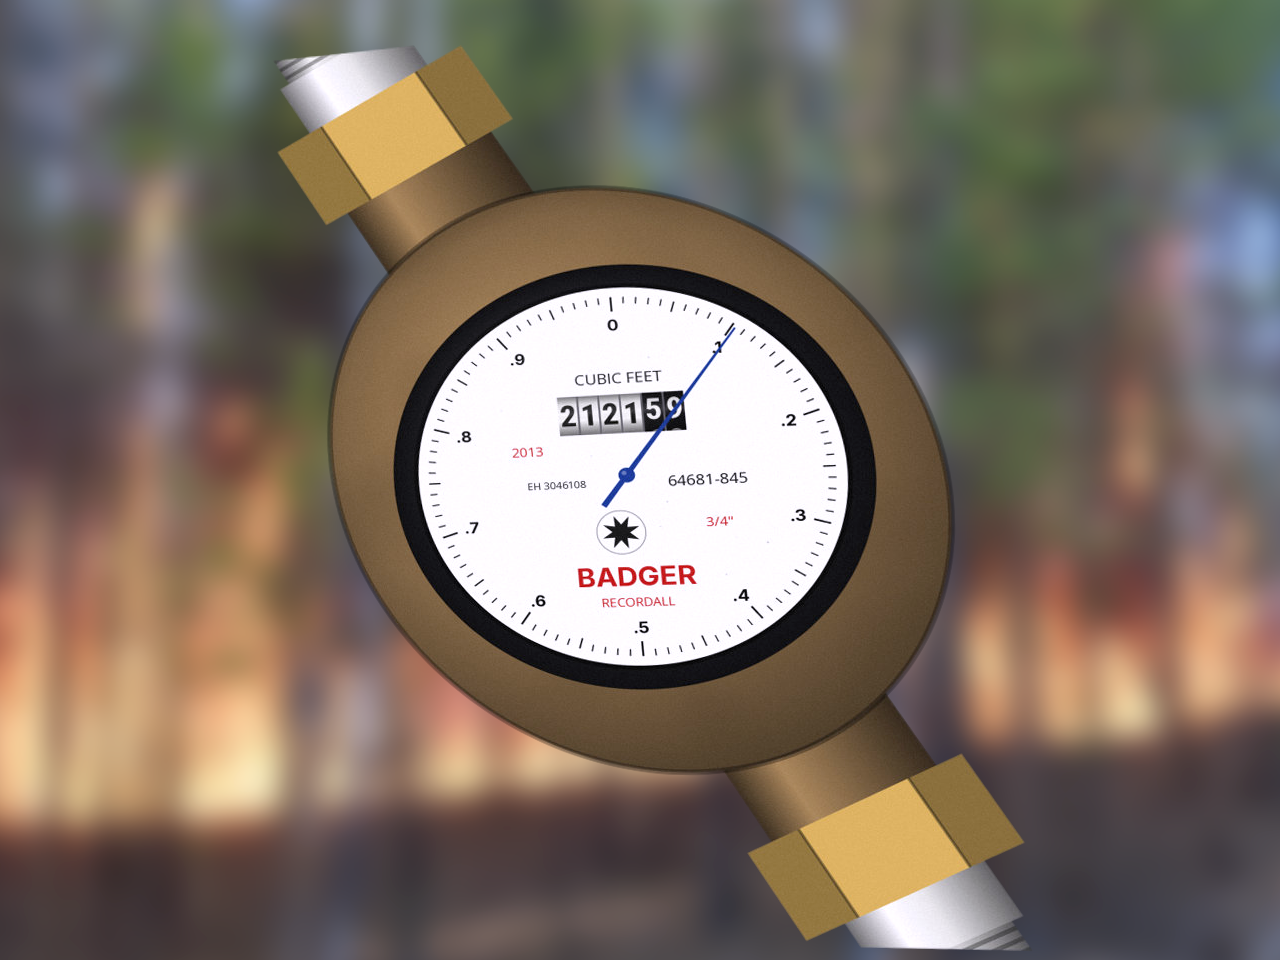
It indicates 212159.10 ft³
